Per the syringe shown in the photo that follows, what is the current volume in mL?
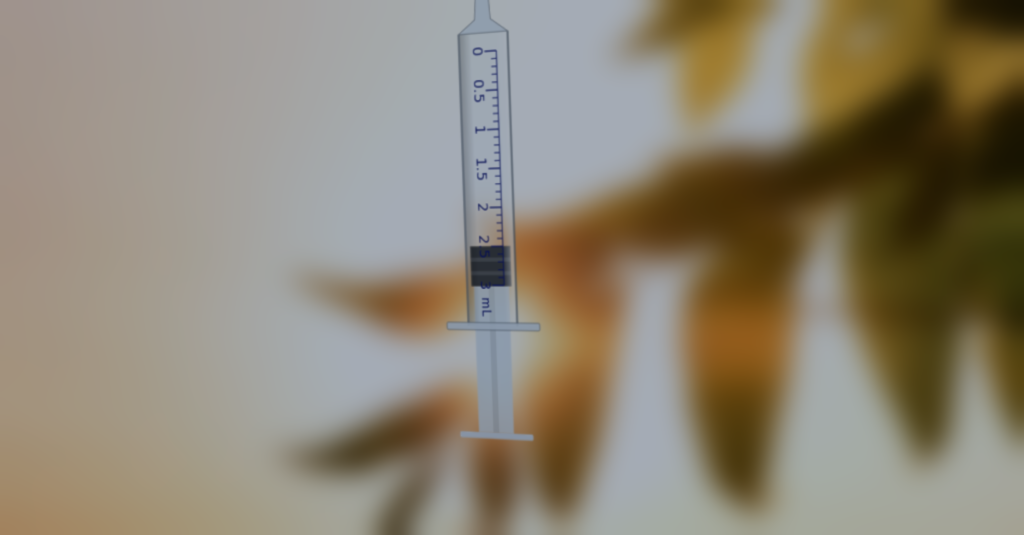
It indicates 2.5 mL
